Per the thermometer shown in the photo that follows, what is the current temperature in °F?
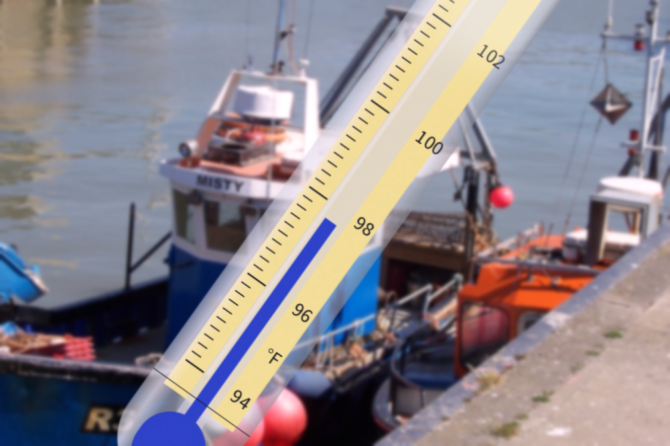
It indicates 97.7 °F
